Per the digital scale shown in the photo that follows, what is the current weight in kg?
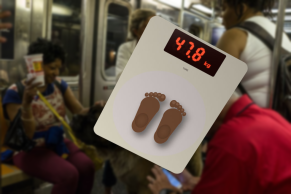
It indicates 47.8 kg
